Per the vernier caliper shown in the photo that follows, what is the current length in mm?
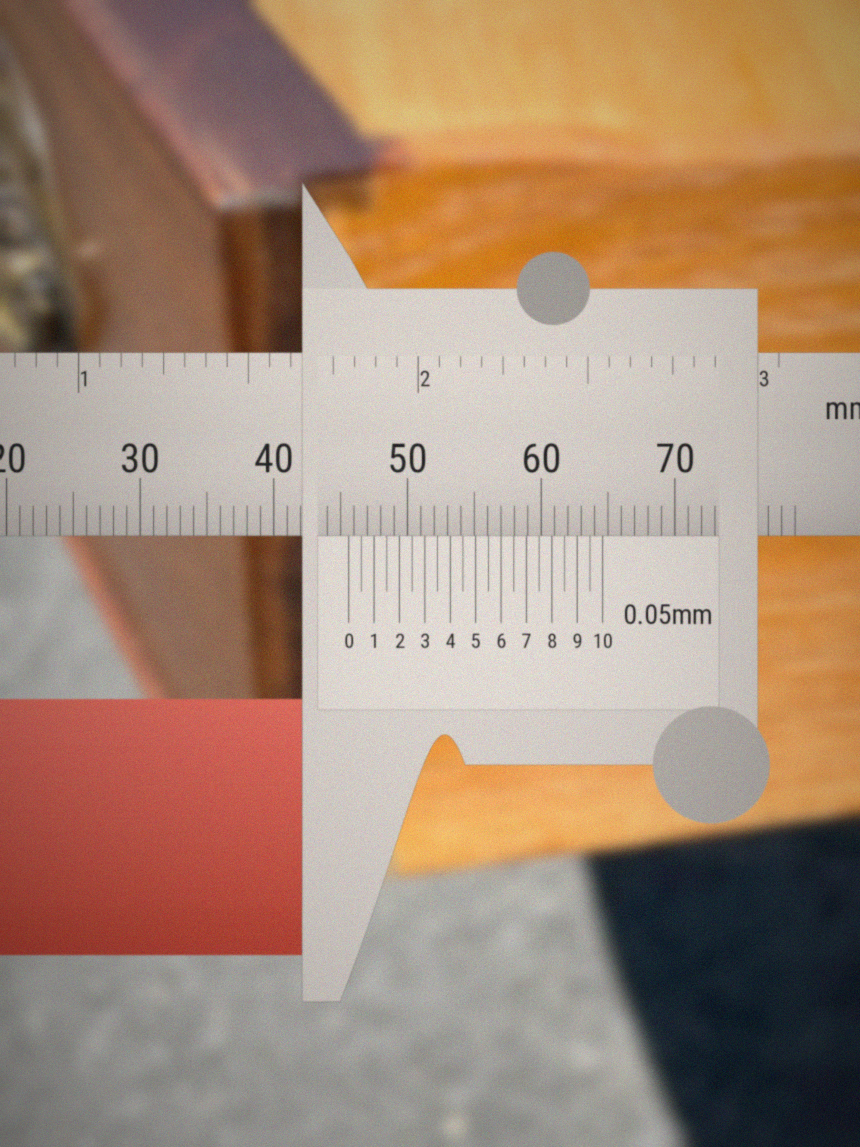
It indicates 45.6 mm
